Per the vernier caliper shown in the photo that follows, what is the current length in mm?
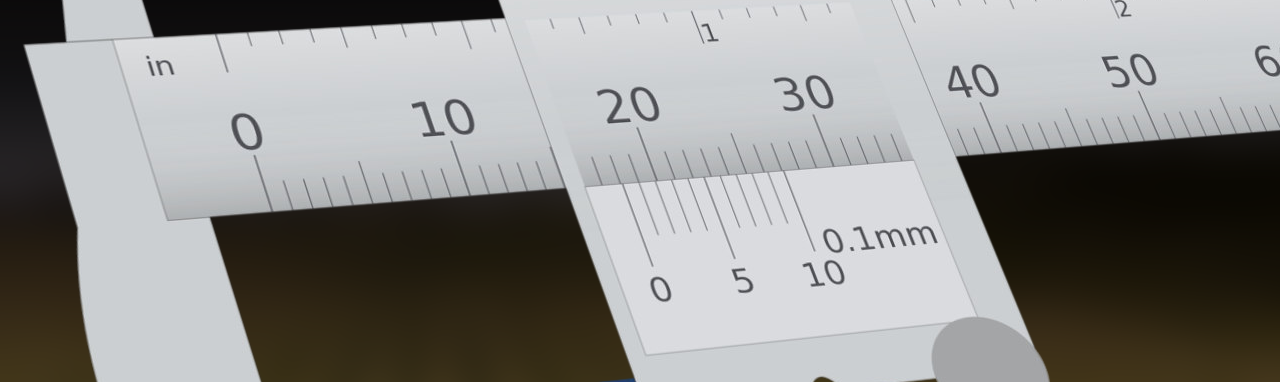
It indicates 18.1 mm
